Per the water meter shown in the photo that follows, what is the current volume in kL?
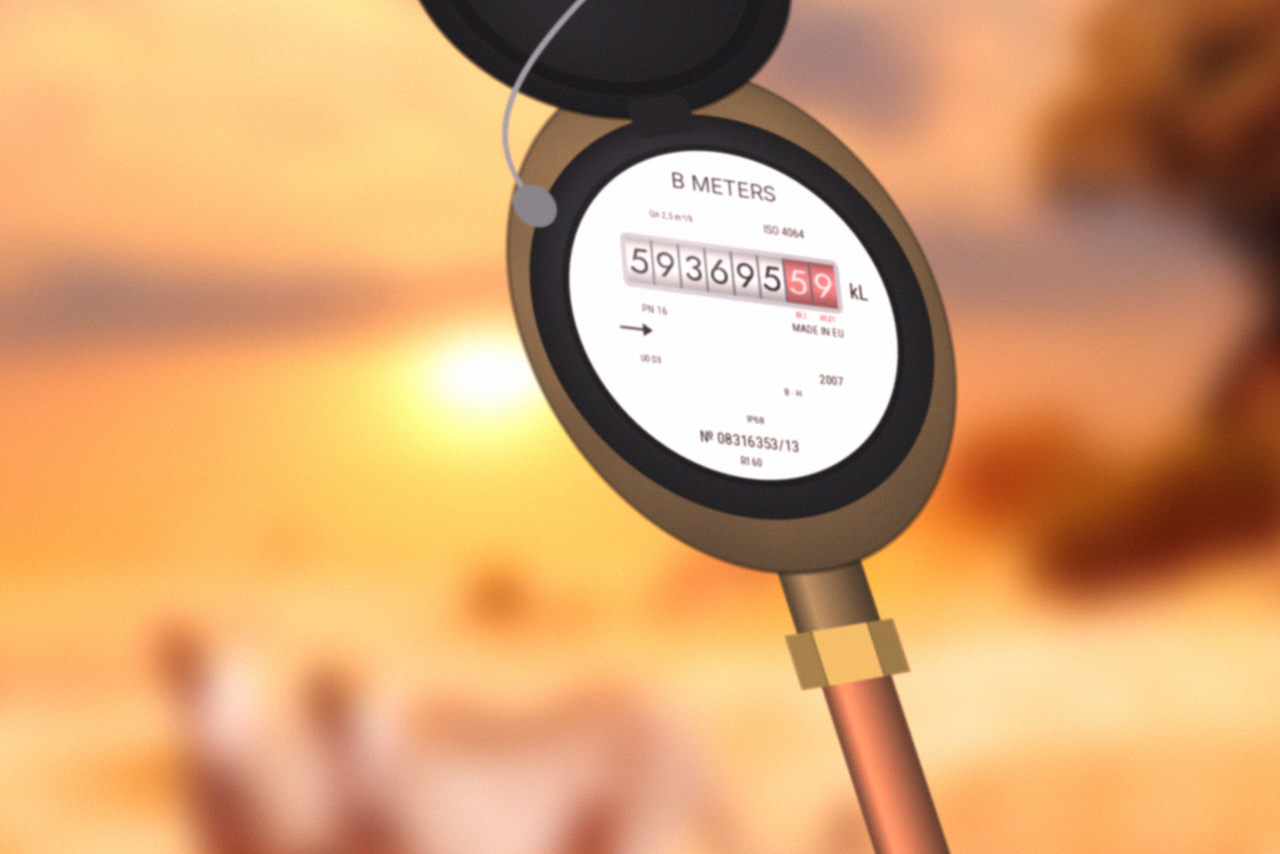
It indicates 593695.59 kL
